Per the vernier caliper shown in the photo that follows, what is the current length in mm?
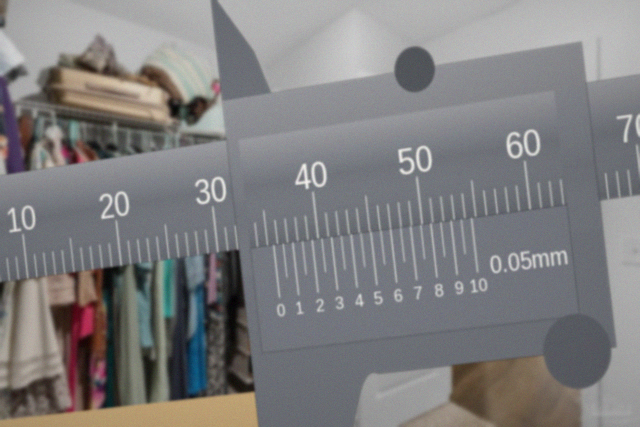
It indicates 35.6 mm
